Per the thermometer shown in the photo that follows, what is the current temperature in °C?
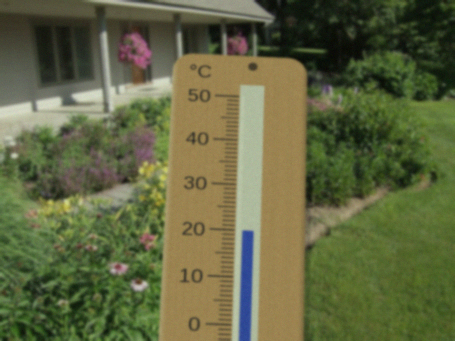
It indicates 20 °C
